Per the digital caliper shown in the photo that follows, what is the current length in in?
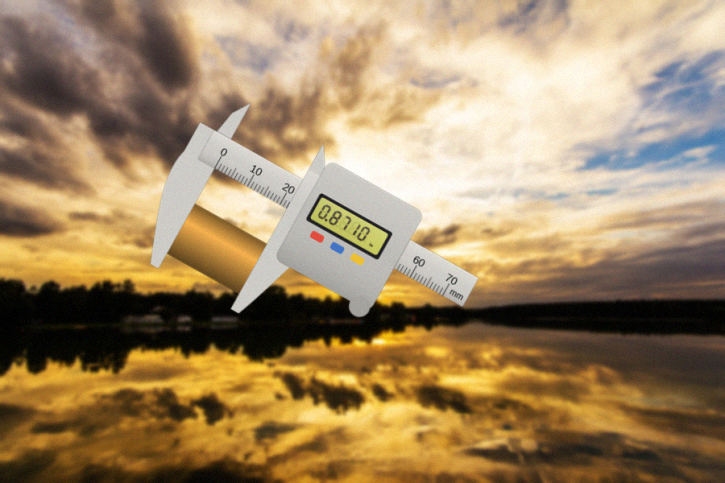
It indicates 0.8710 in
